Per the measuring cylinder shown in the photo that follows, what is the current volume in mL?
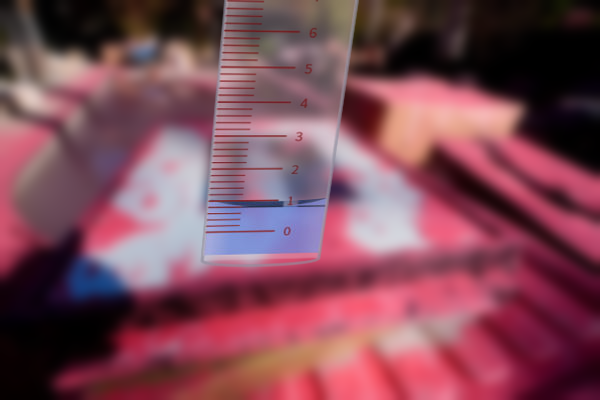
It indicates 0.8 mL
